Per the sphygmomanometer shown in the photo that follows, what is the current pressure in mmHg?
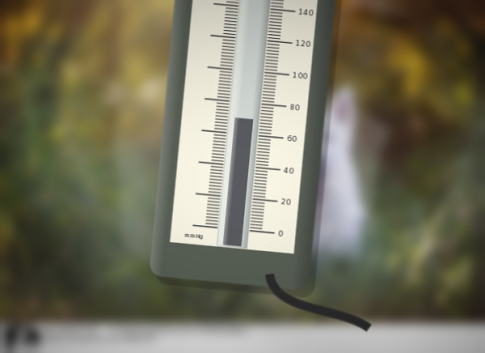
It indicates 70 mmHg
